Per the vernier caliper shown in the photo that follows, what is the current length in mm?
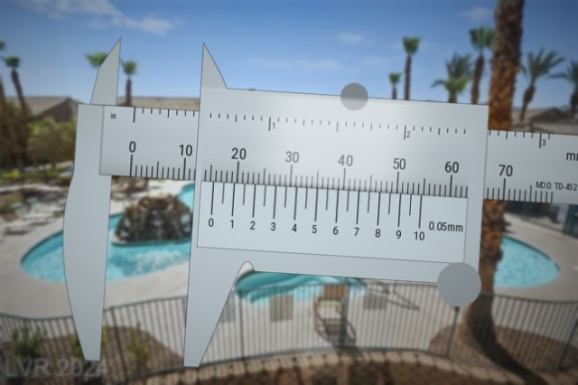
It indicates 15.6 mm
